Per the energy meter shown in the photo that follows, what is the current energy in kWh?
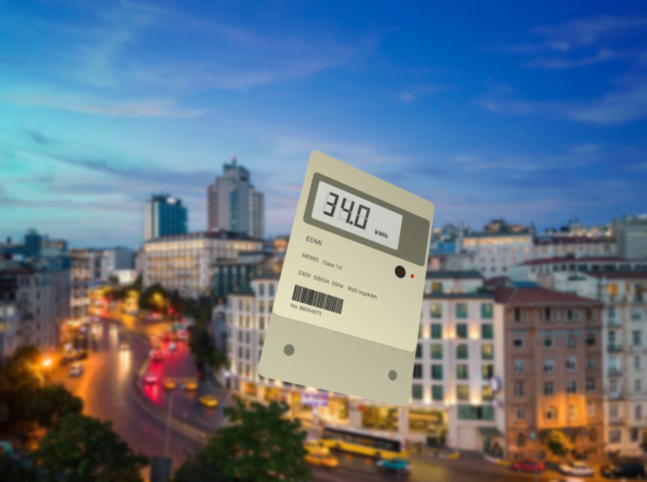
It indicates 34.0 kWh
